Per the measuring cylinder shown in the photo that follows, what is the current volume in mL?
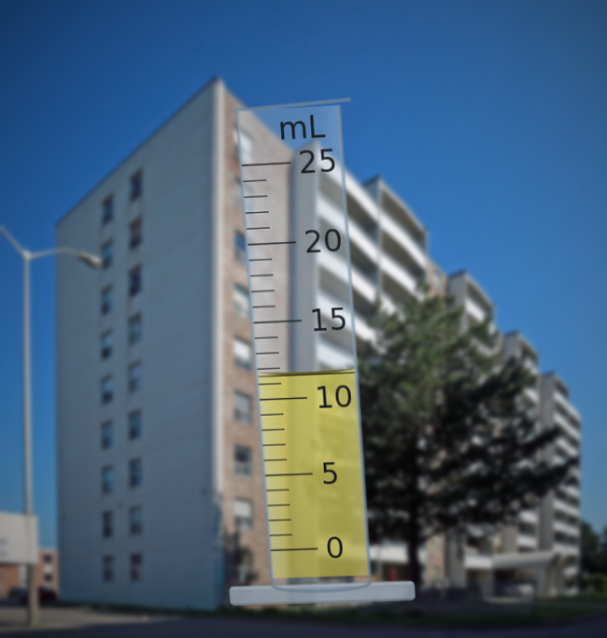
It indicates 11.5 mL
